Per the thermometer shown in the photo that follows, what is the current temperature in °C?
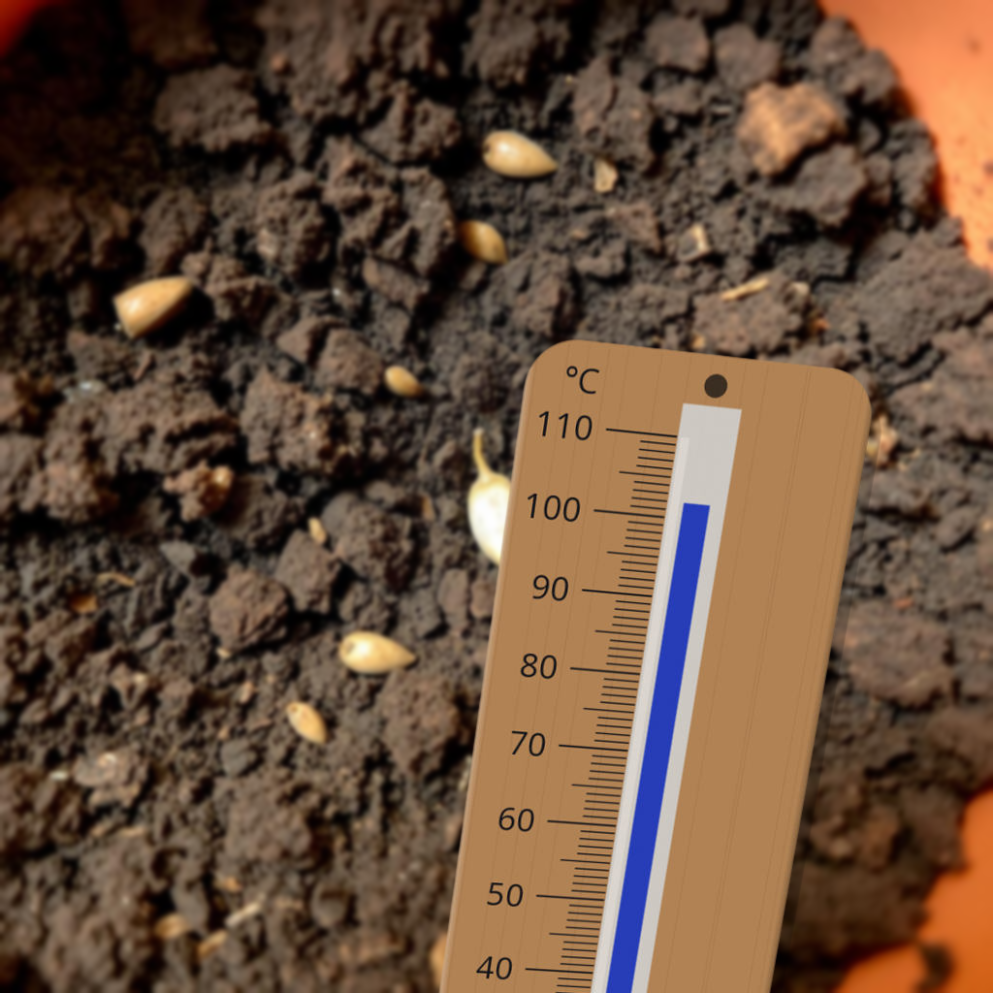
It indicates 102 °C
